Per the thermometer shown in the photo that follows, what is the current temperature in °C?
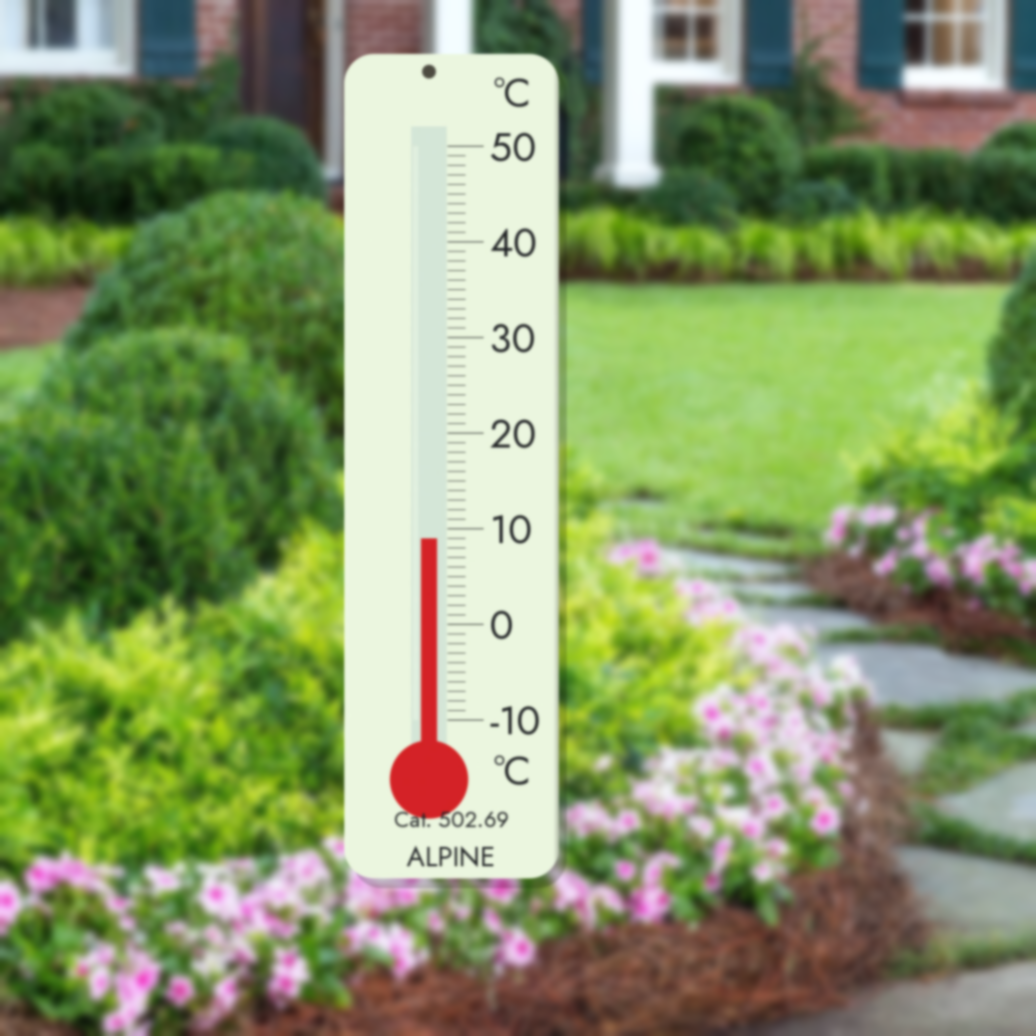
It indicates 9 °C
